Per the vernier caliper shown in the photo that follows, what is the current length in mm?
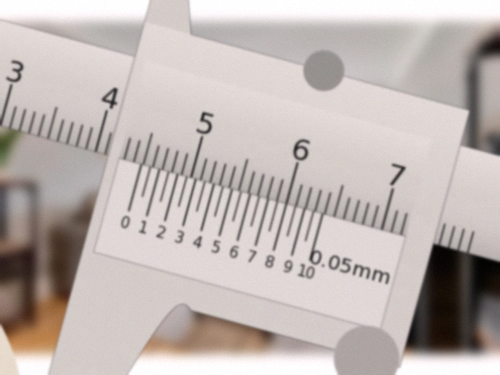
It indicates 44.8 mm
